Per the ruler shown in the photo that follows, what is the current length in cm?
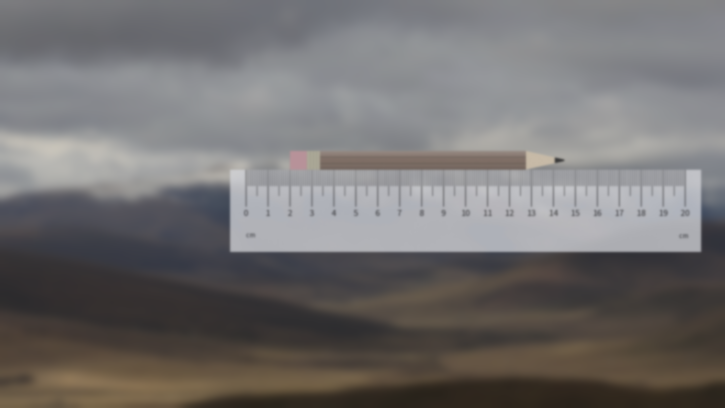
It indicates 12.5 cm
